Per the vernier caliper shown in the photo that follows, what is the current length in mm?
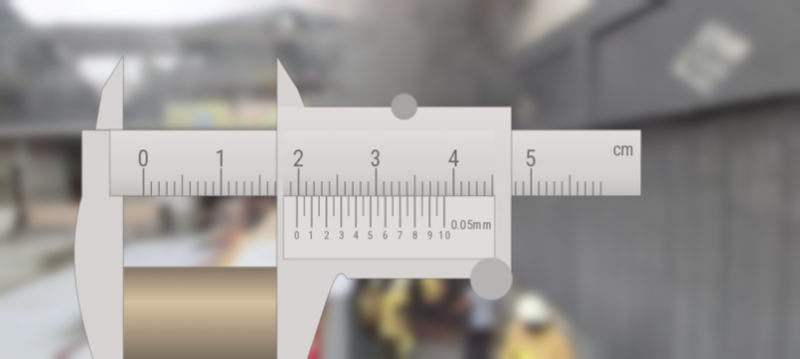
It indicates 19.8 mm
